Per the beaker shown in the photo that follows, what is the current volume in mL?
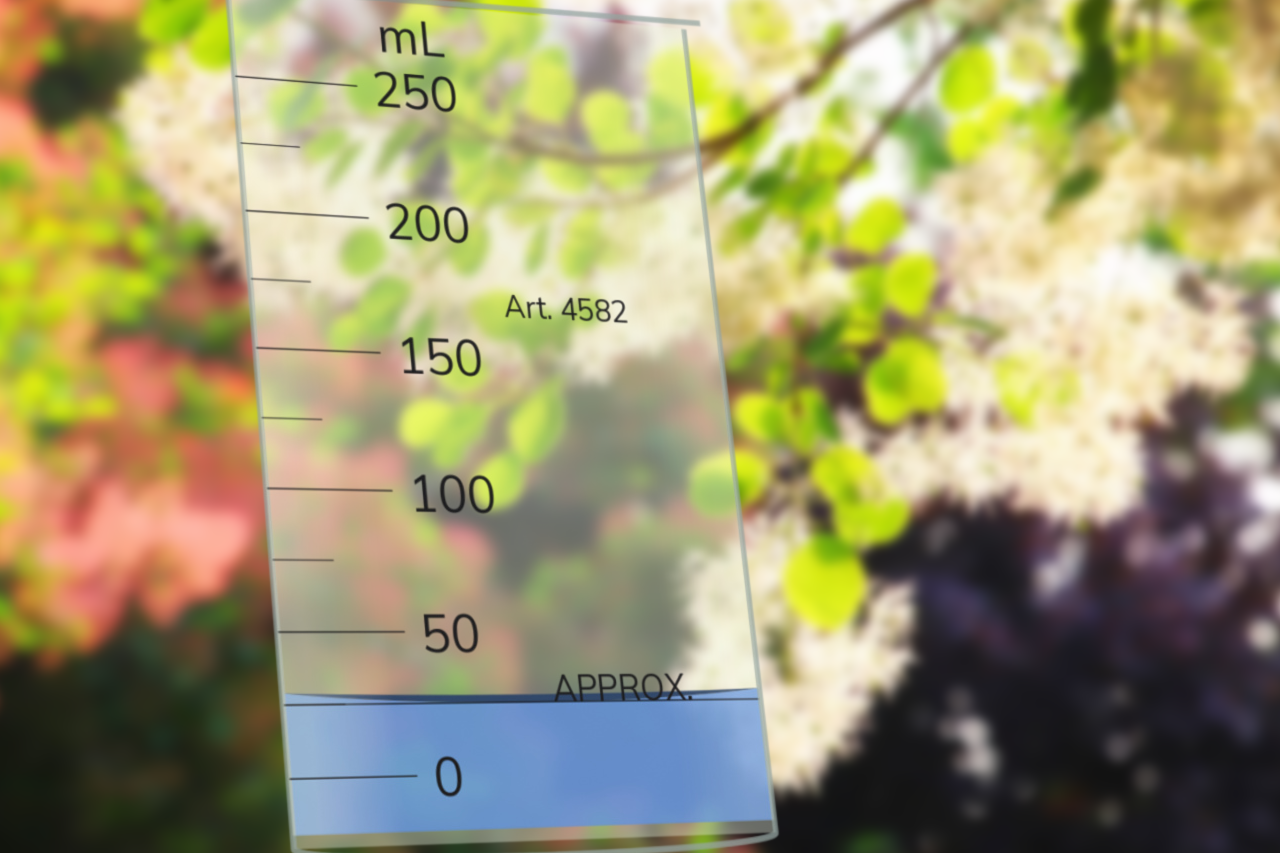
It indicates 25 mL
